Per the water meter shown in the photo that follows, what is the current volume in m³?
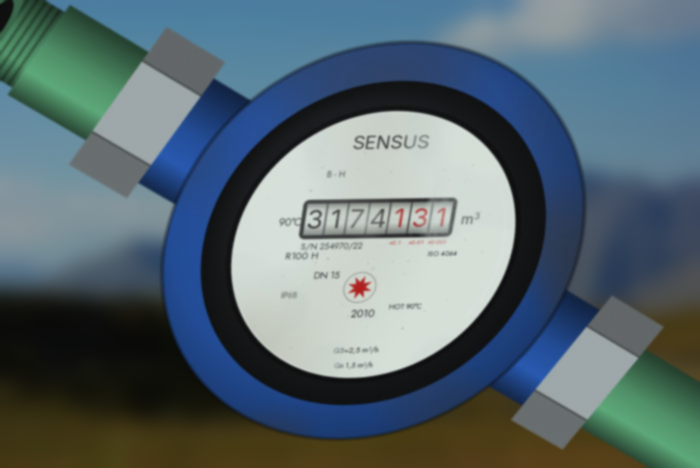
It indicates 3174.131 m³
